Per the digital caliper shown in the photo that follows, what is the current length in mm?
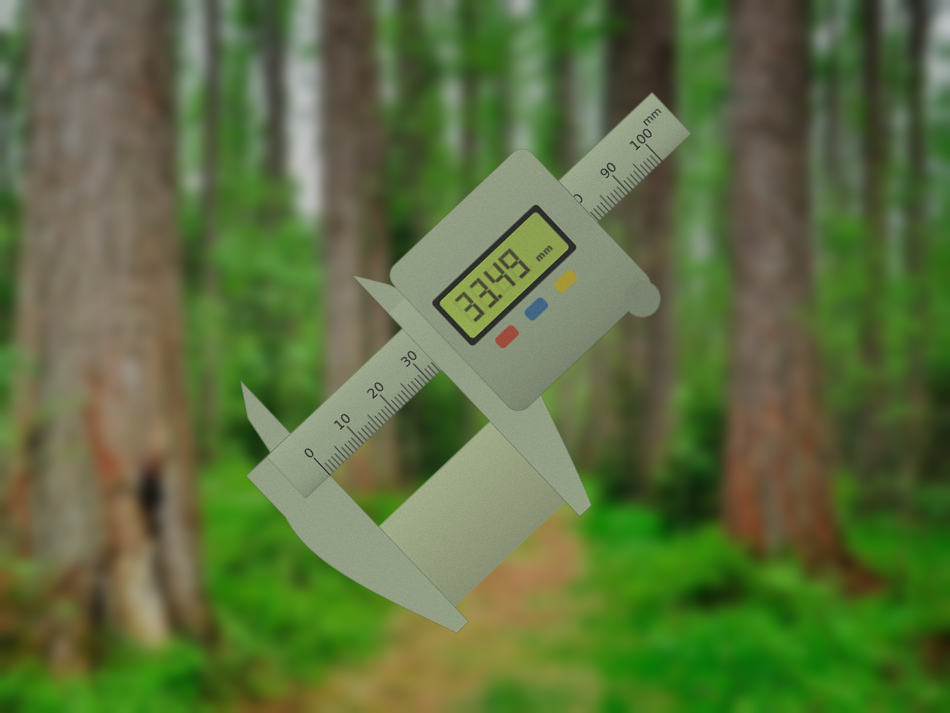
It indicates 33.49 mm
